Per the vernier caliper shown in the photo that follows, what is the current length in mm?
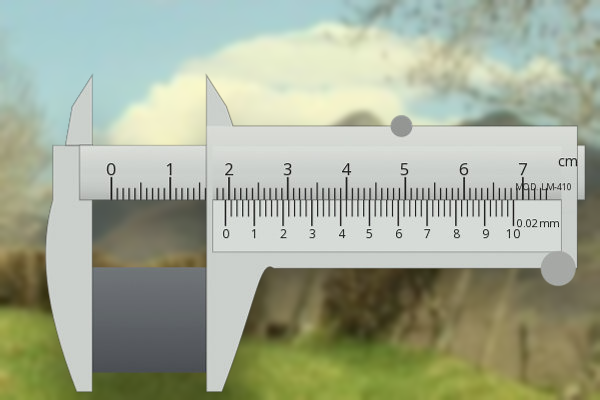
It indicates 19.4 mm
